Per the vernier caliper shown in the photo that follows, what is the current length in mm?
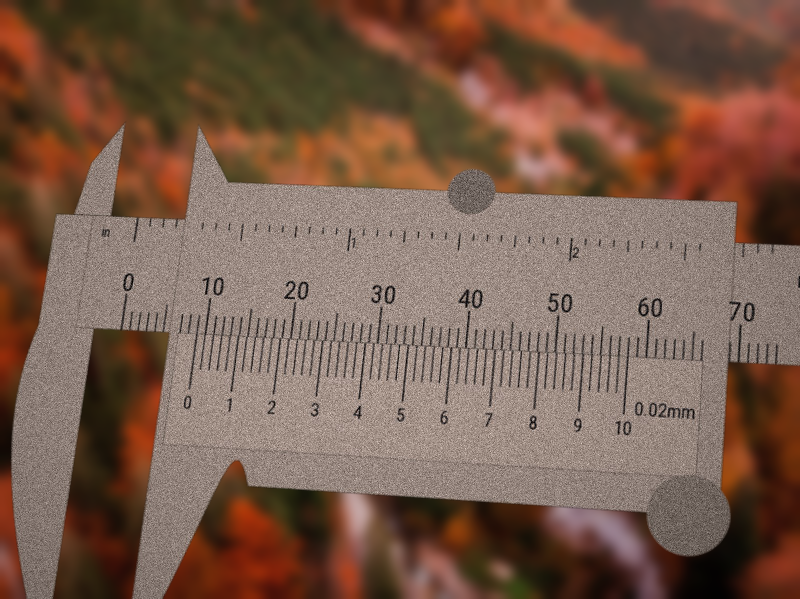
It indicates 9.0 mm
